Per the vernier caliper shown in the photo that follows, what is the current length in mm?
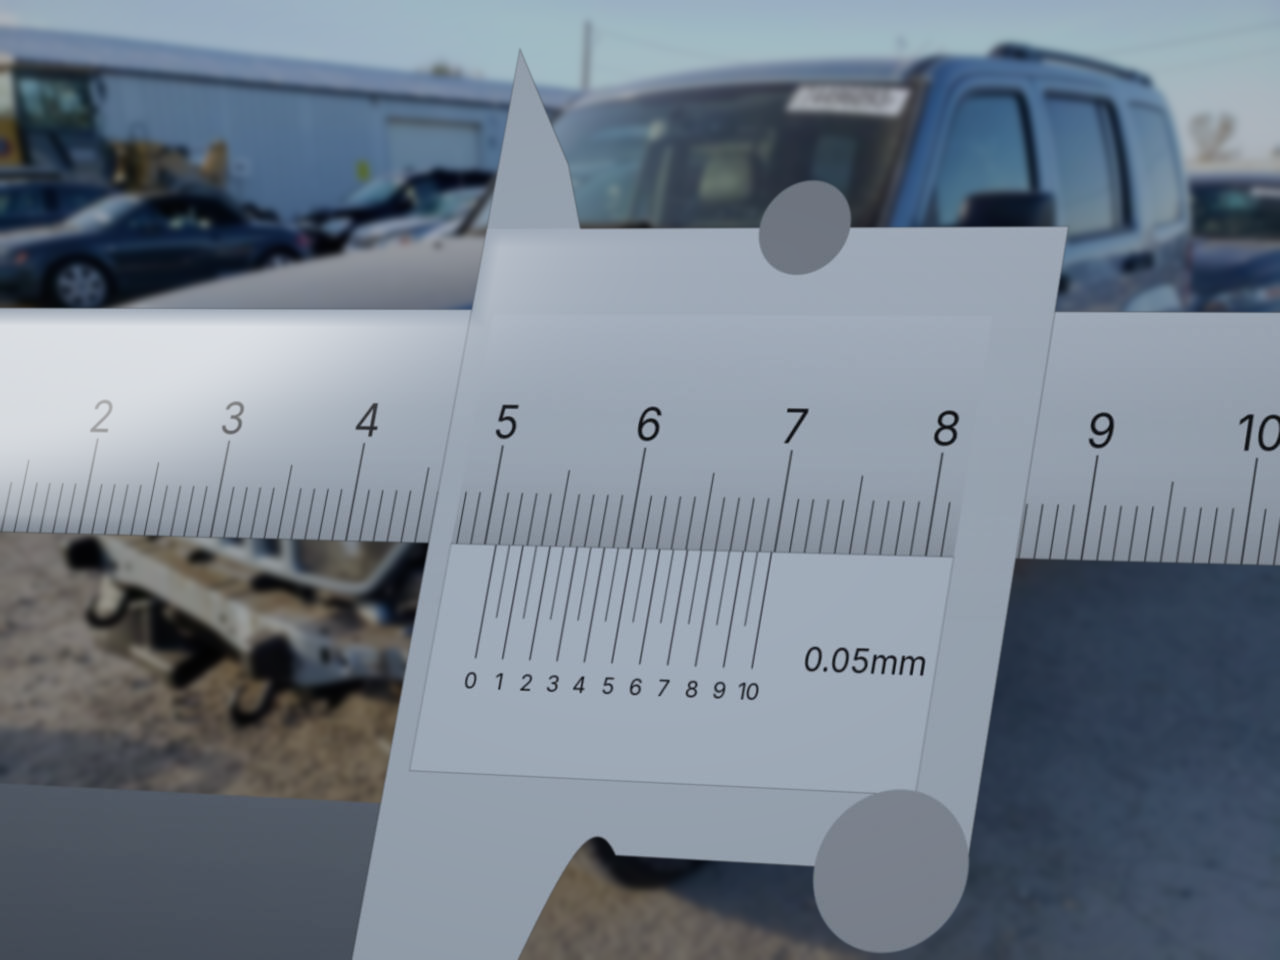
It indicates 50.8 mm
